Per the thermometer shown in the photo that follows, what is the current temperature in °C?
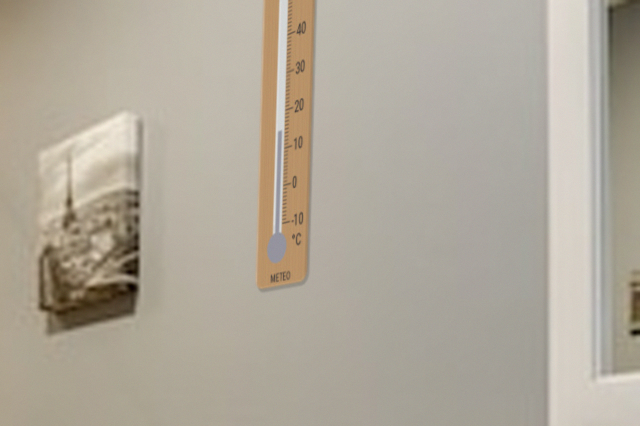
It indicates 15 °C
